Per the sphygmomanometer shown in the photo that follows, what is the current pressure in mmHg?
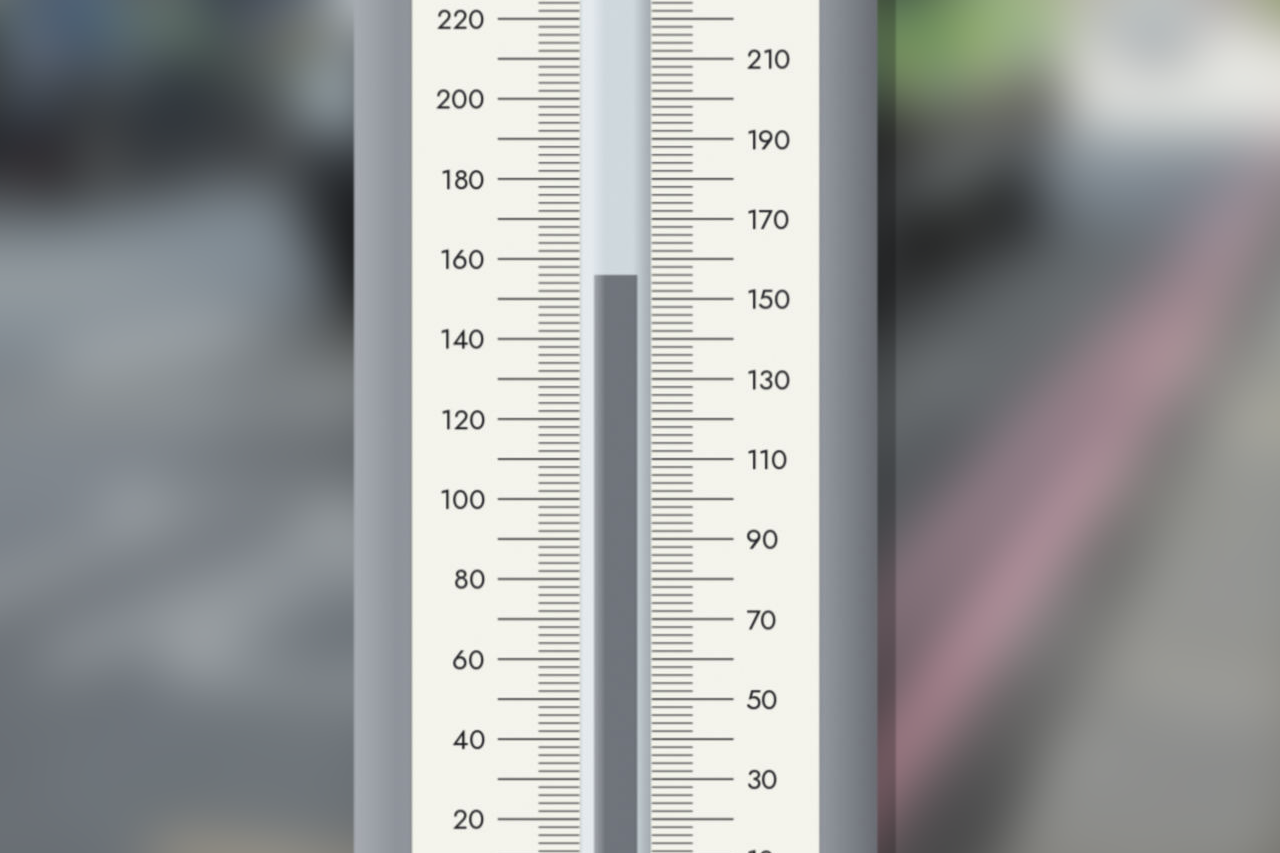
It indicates 156 mmHg
